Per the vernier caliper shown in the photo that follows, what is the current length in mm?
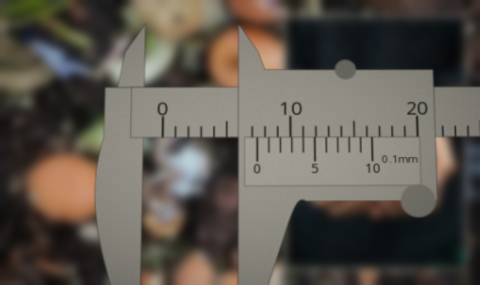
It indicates 7.4 mm
